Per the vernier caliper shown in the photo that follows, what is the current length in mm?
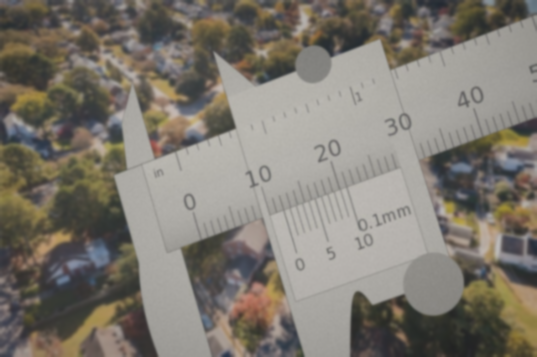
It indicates 12.0 mm
